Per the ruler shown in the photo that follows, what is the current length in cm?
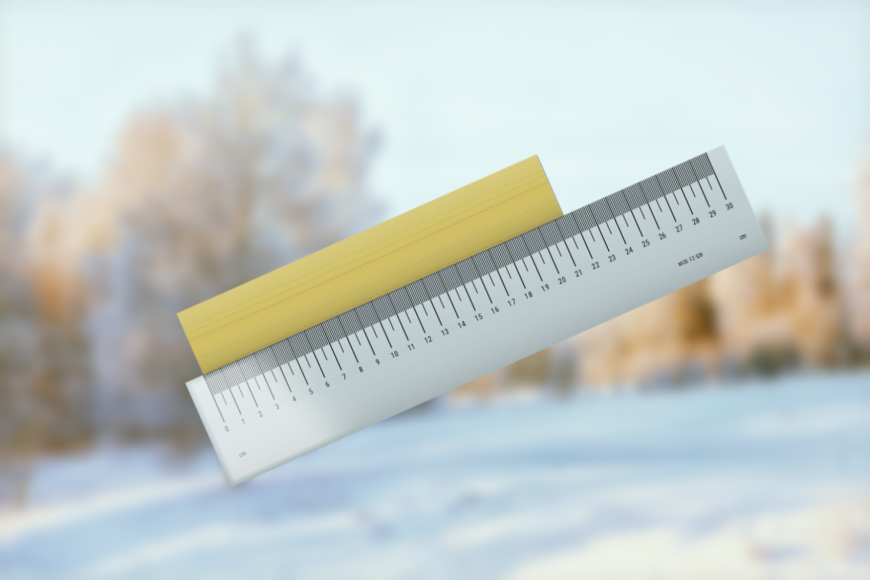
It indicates 21.5 cm
